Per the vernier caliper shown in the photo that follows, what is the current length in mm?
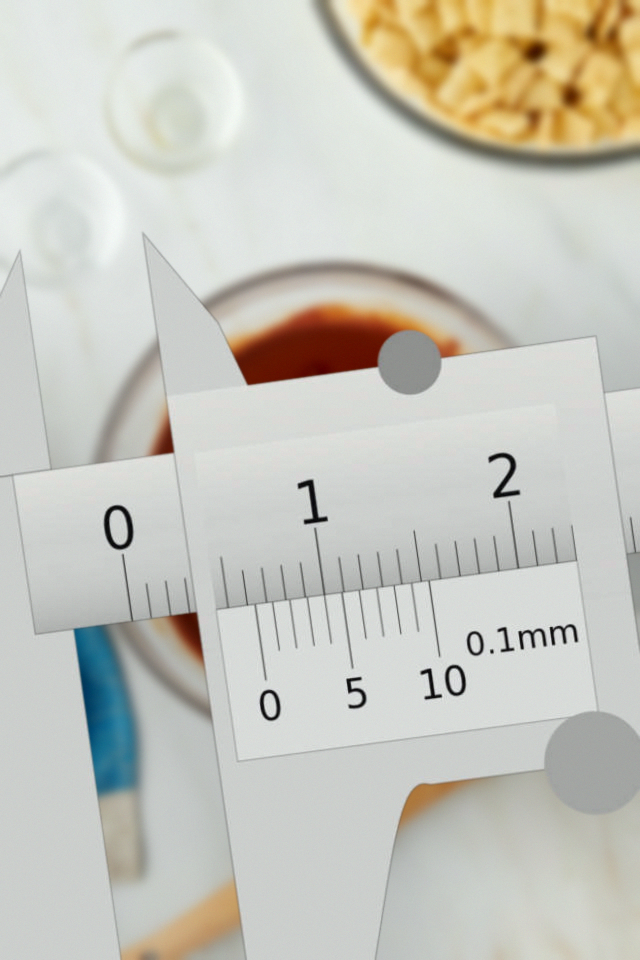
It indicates 6.4 mm
